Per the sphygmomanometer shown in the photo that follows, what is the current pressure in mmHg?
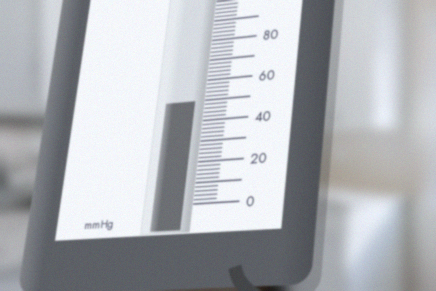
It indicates 50 mmHg
